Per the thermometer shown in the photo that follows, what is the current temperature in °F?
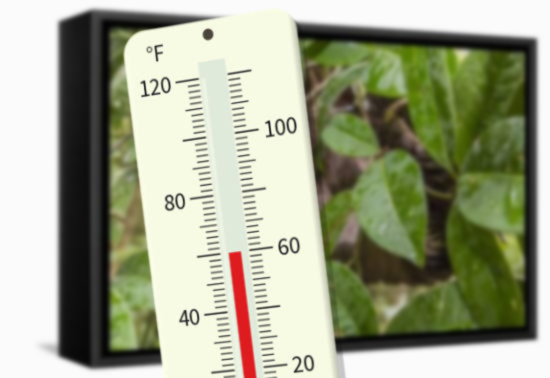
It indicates 60 °F
